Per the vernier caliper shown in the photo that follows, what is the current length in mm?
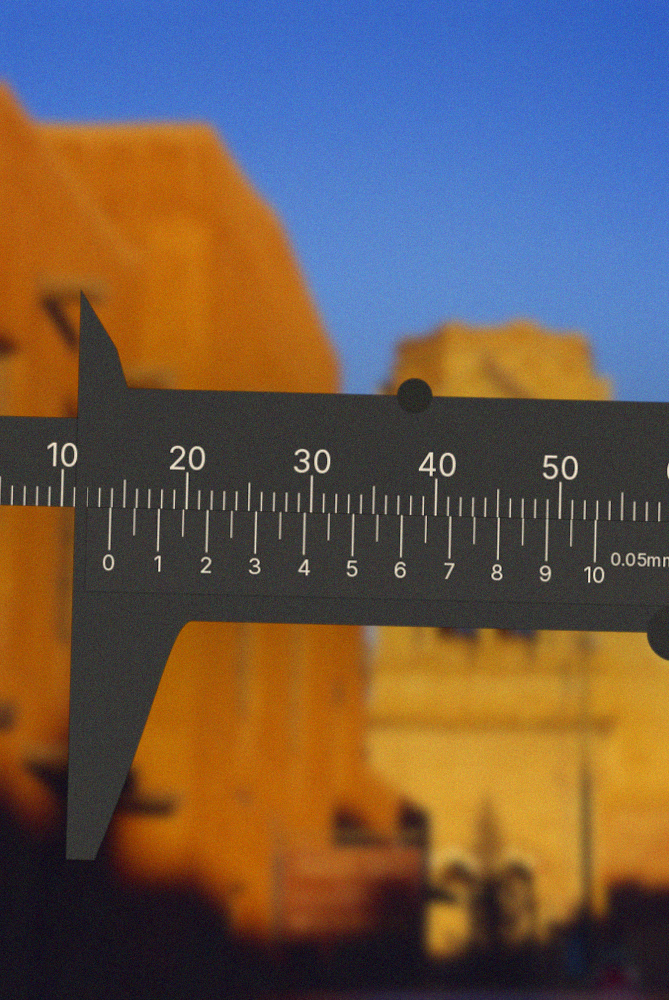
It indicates 13.9 mm
